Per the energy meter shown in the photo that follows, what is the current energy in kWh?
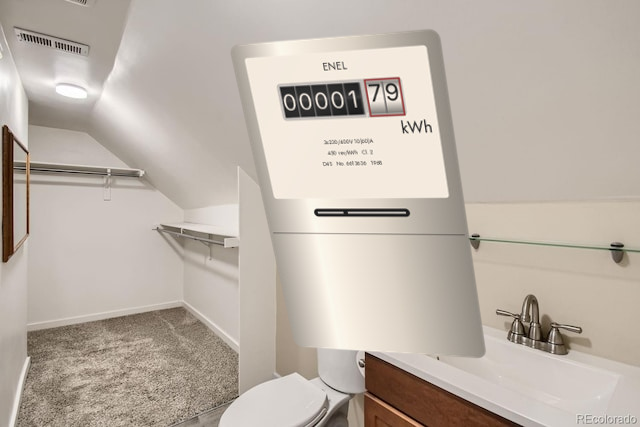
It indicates 1.79 kWh
